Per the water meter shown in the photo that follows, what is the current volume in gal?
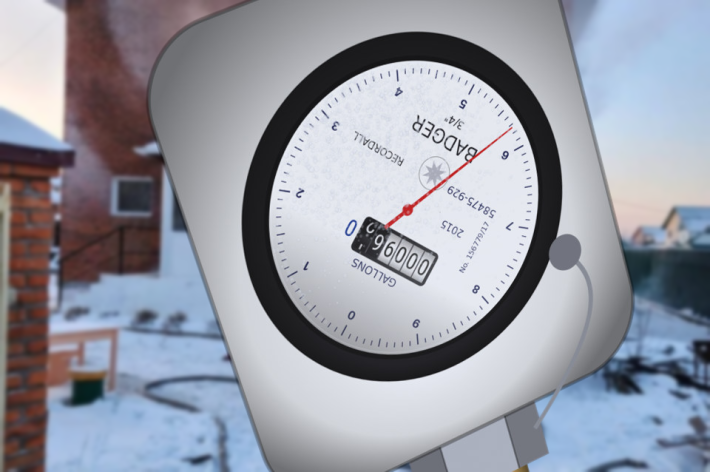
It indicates 9615.7 gal
